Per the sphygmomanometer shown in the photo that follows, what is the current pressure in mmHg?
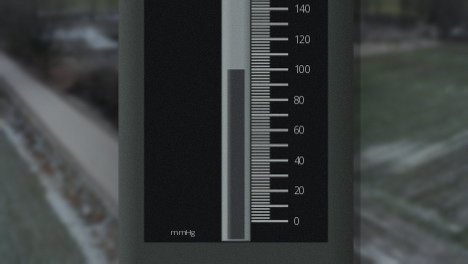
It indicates 100 mmHg
